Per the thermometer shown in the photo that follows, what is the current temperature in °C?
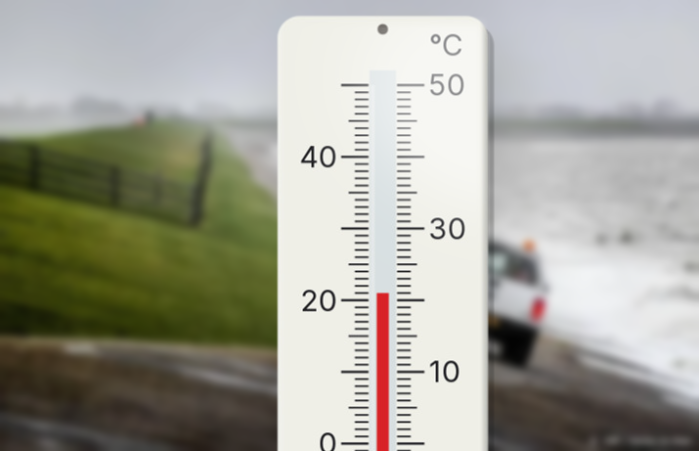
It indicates 21 °C
